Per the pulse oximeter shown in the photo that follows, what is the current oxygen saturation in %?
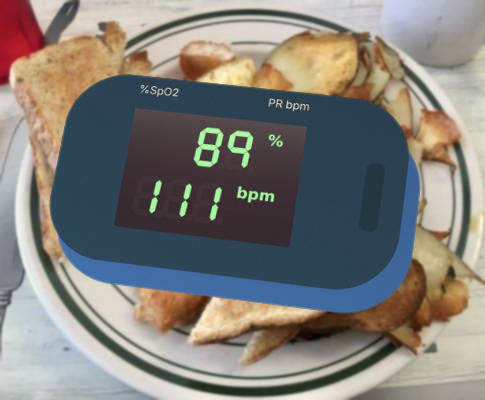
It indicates 89 %
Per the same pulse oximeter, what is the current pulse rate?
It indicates 111 bpm
